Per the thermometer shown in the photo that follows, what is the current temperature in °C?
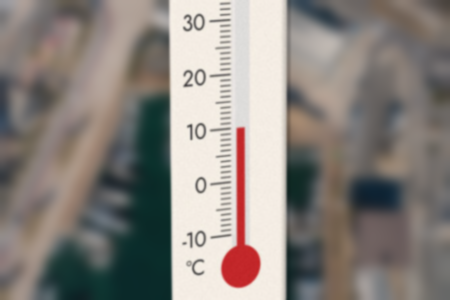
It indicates 10 °C
